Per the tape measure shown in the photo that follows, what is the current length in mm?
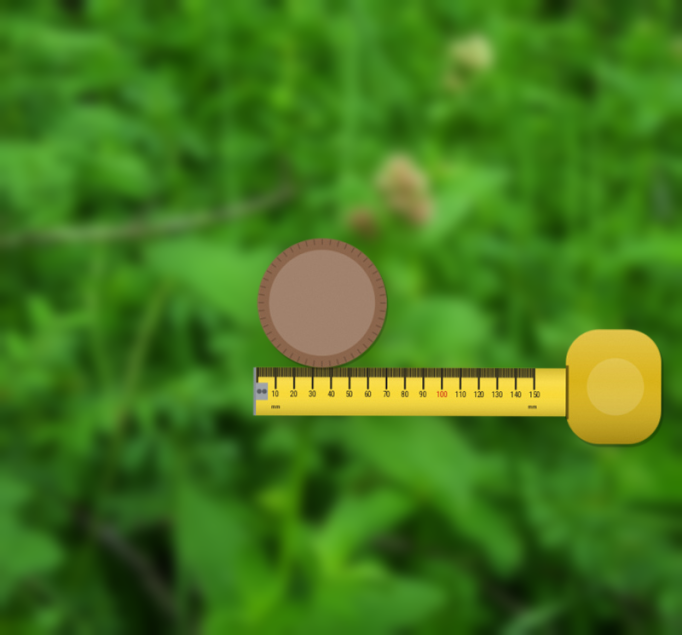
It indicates 70 mm
